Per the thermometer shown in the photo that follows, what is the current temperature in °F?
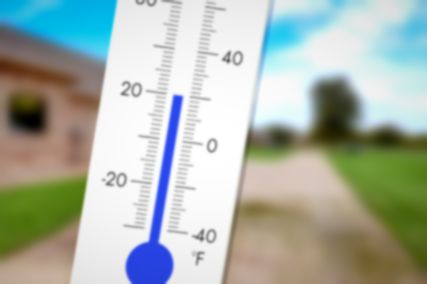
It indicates 20 °F
